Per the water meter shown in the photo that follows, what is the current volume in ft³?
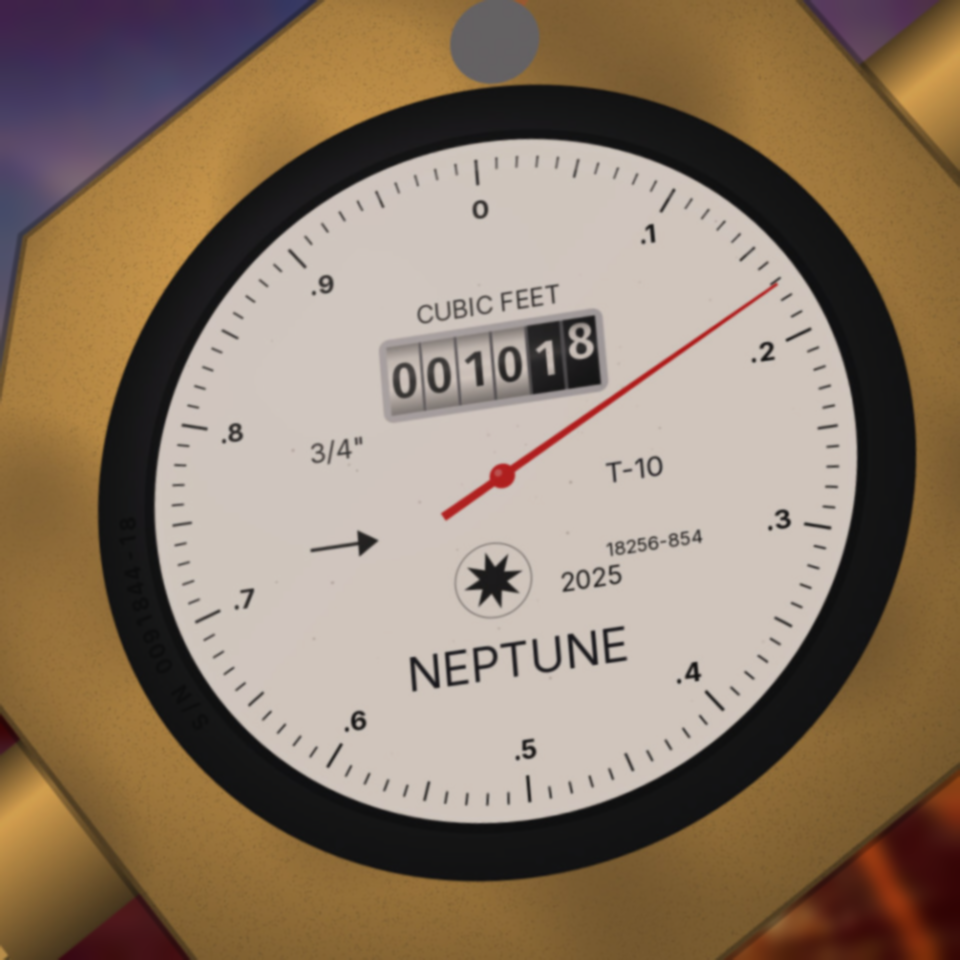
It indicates 1018.17 ft³
